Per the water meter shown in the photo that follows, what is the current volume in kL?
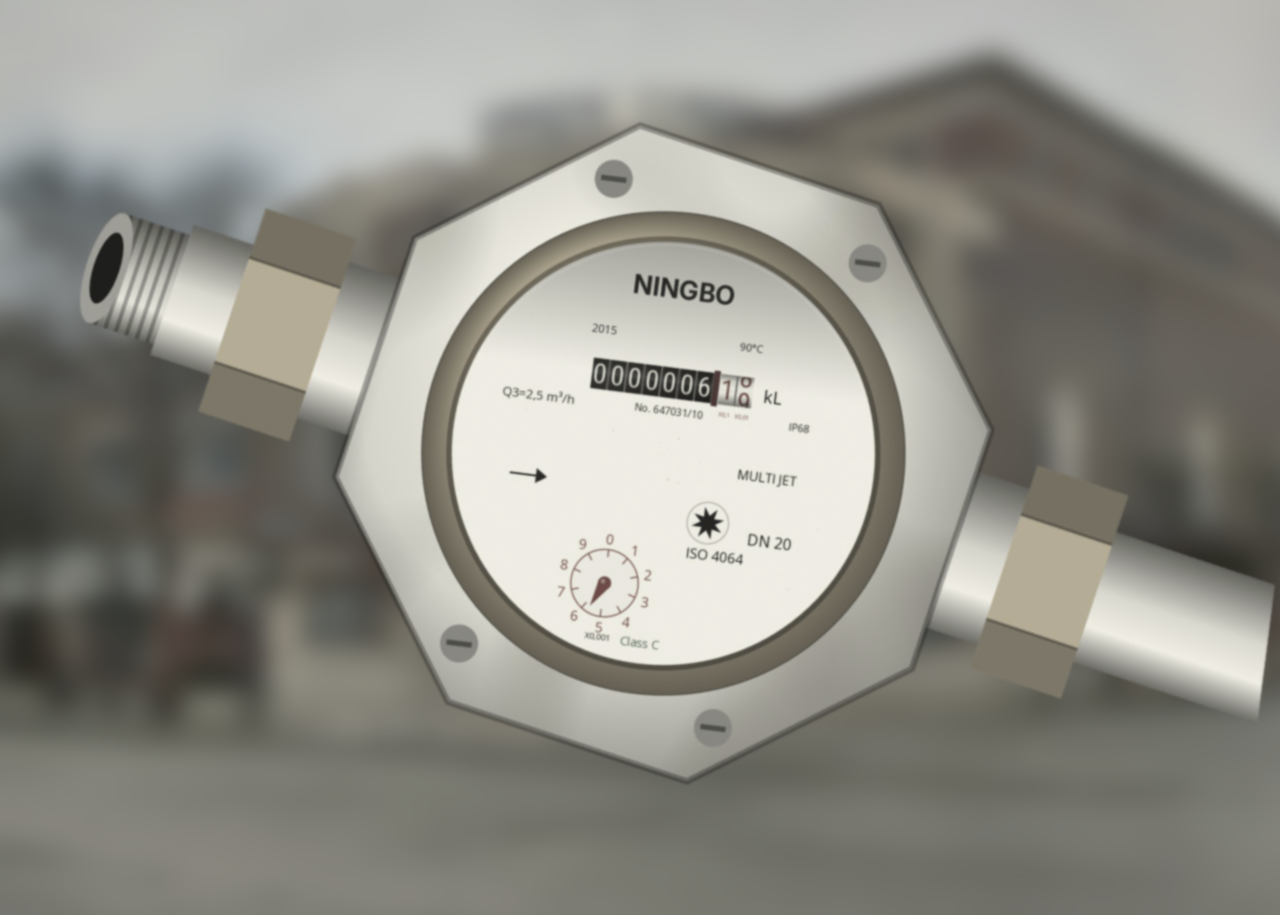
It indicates 6.185 kL
